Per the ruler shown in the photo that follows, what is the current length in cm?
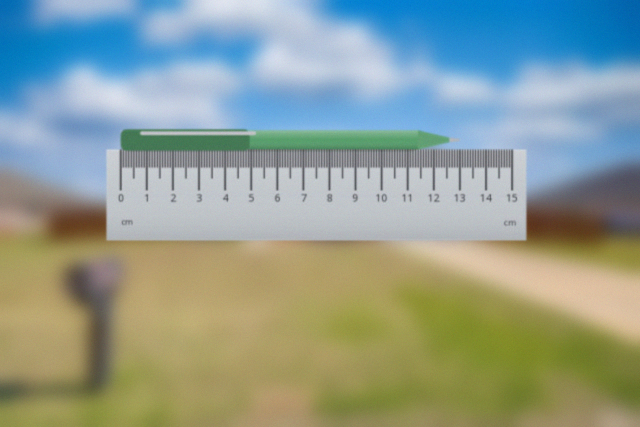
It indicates 13 cm
